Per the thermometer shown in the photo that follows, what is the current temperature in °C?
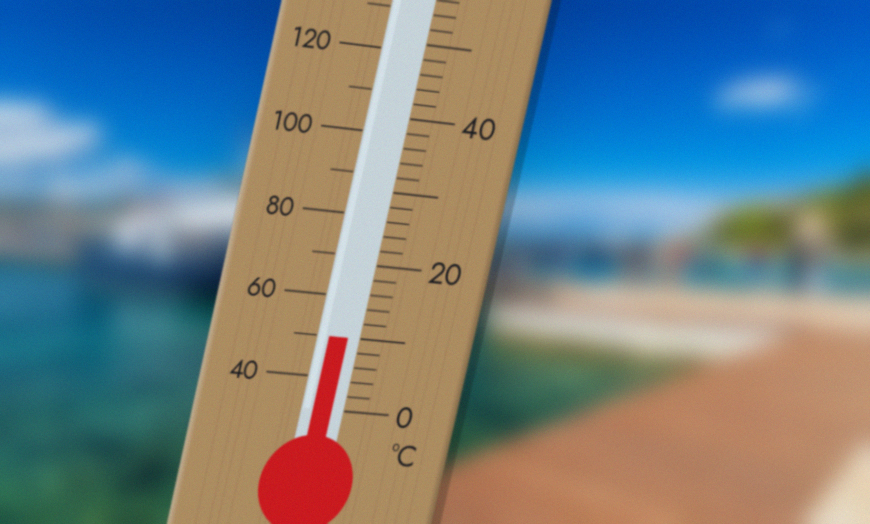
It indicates 10 °C
